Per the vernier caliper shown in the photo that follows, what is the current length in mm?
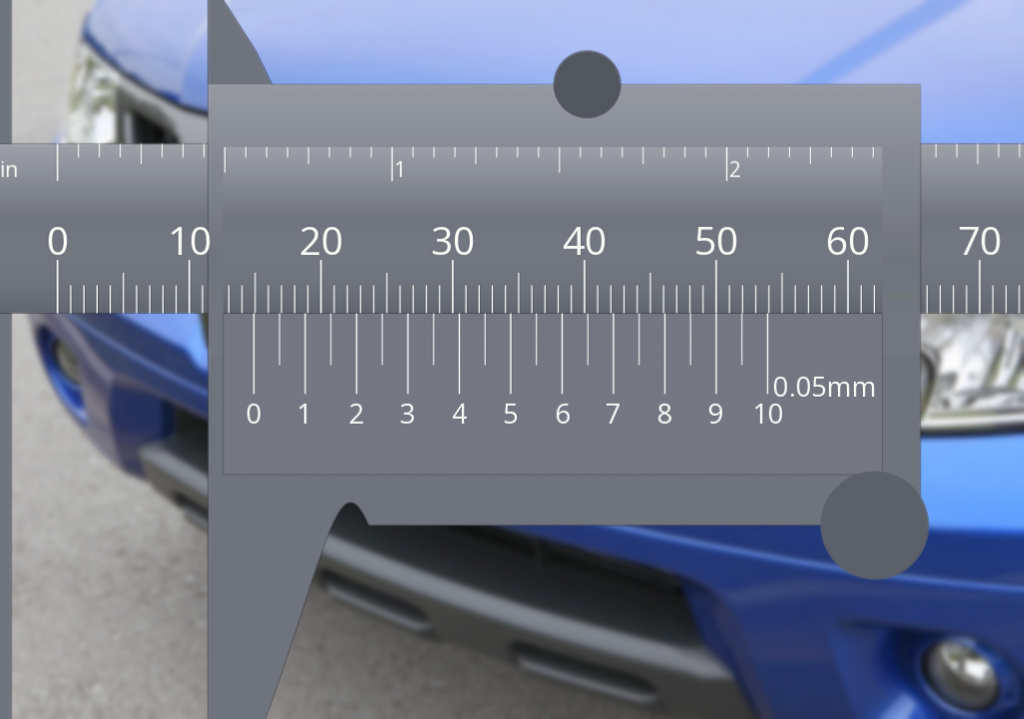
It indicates 14.9 mm
